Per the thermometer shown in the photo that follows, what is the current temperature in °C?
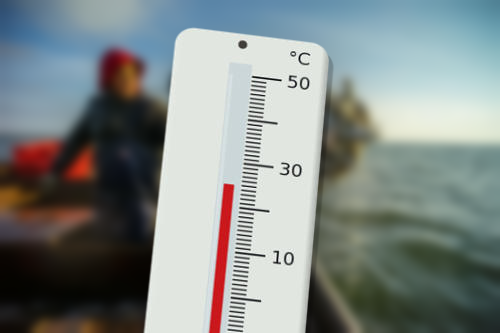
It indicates 25 °C
